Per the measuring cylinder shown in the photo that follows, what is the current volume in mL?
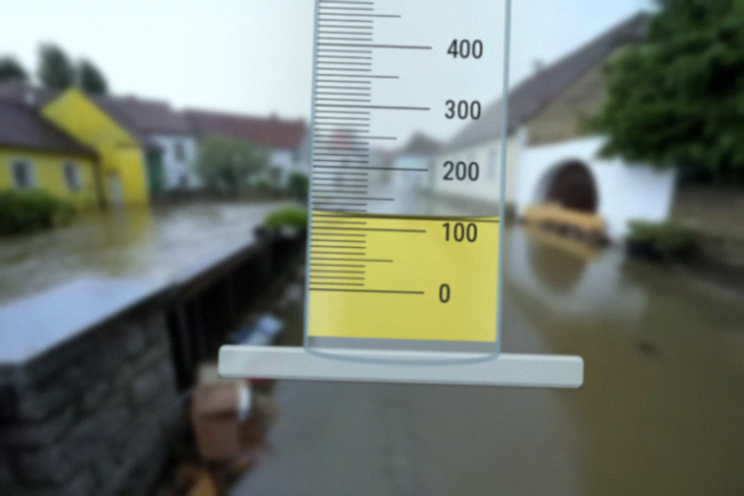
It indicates 120 mL
